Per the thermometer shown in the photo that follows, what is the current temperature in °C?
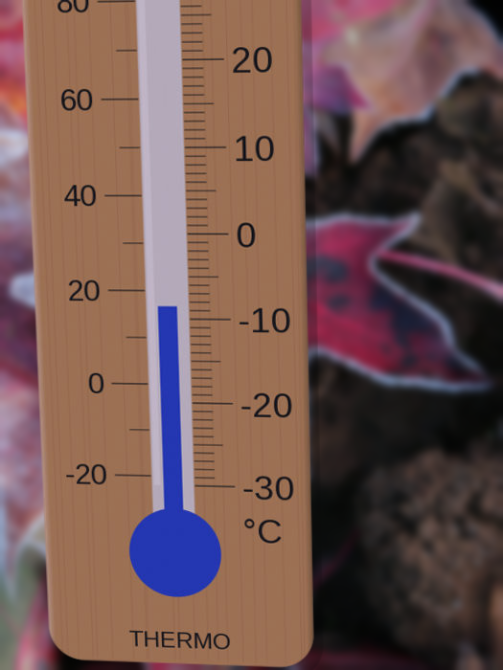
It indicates -8.5 °C
